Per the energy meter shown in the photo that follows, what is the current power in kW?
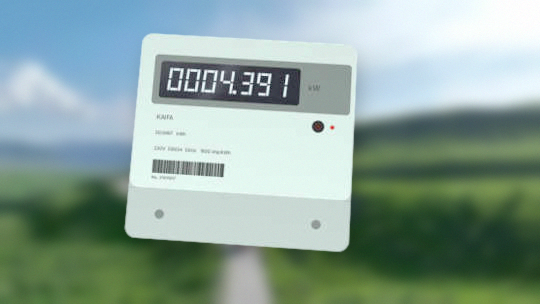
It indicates 4.391 kW
